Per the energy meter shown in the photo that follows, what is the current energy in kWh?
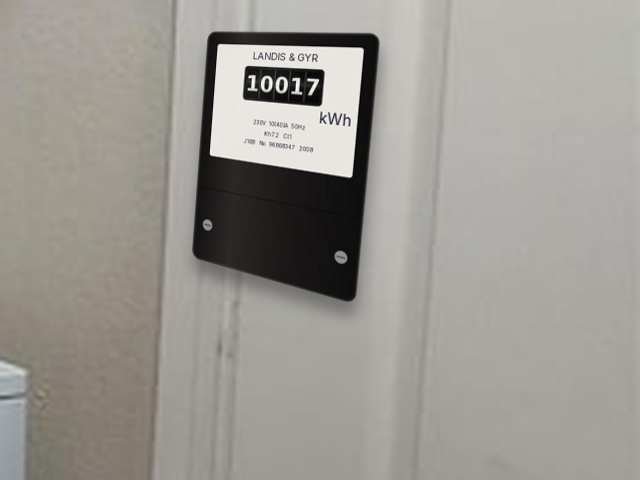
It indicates 10017 kWh
